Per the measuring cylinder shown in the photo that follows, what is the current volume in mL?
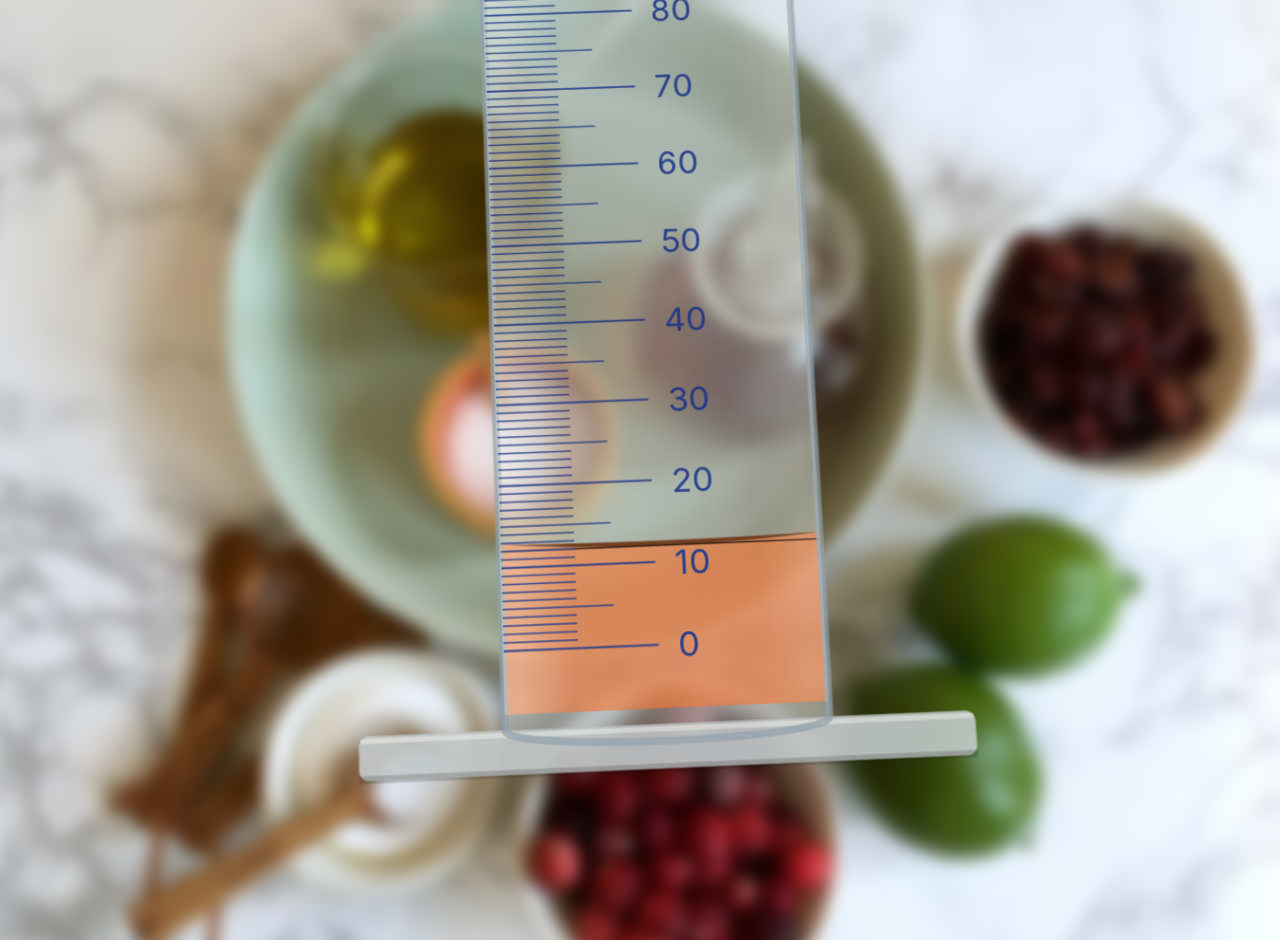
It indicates 12 mL
